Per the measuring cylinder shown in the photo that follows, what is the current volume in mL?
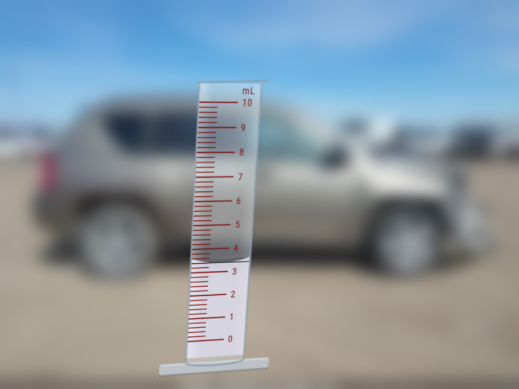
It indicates 3.4 mL
